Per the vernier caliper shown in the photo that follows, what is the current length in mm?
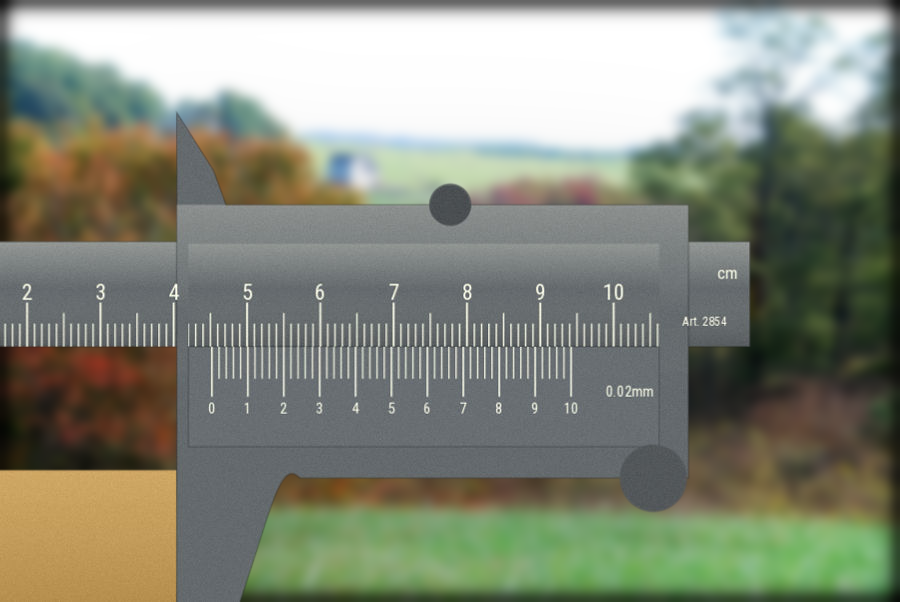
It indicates 45.2 mm
